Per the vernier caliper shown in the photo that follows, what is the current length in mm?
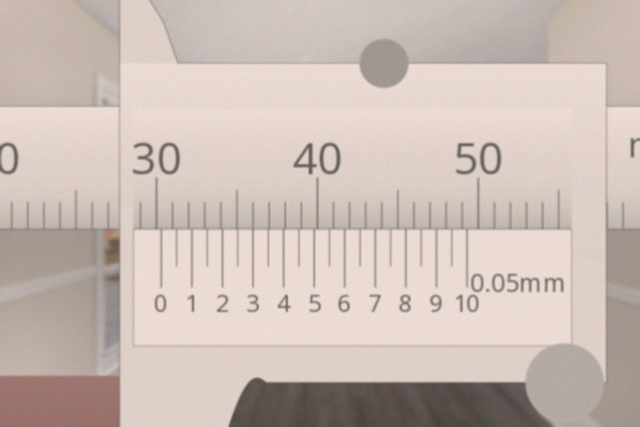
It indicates 30.3 mm
